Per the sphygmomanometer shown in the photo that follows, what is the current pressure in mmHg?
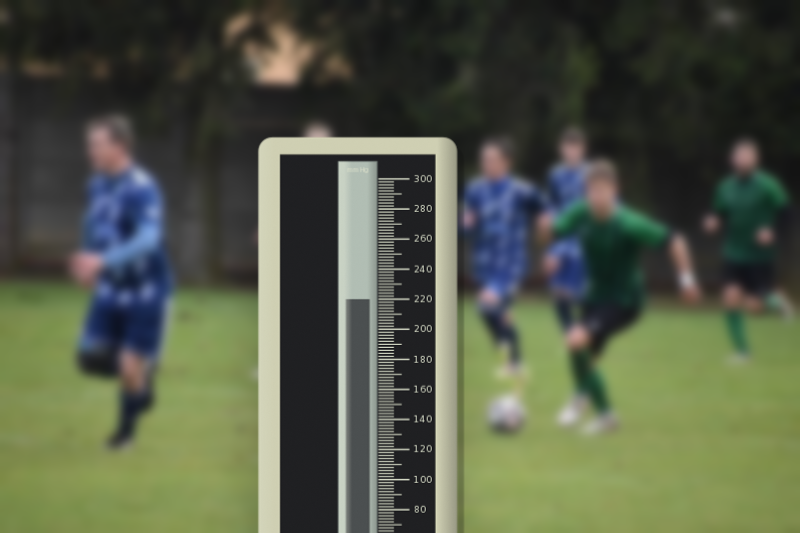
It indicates 220 mmHg
